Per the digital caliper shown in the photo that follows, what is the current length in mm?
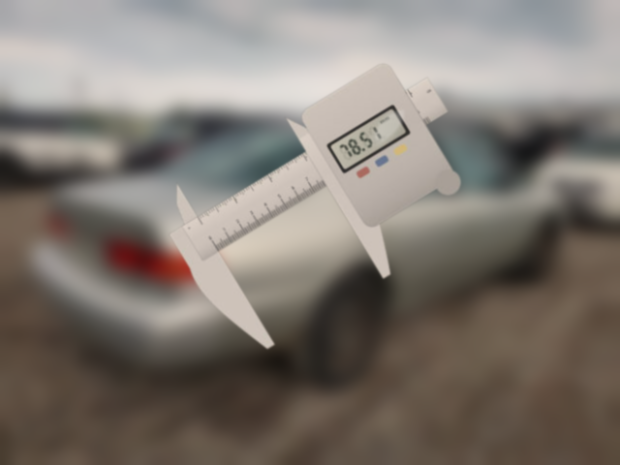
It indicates 78.51 mm
